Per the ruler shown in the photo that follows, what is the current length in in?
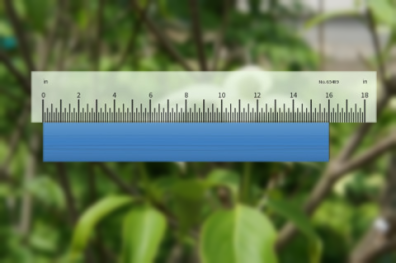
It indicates 16 in
